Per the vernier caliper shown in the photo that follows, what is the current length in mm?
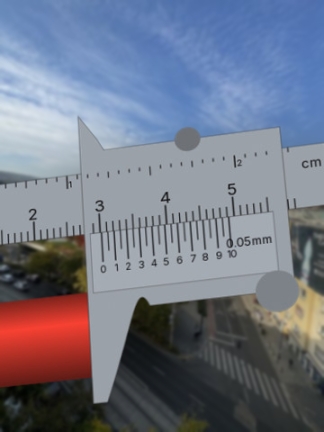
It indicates 30.2 mm
